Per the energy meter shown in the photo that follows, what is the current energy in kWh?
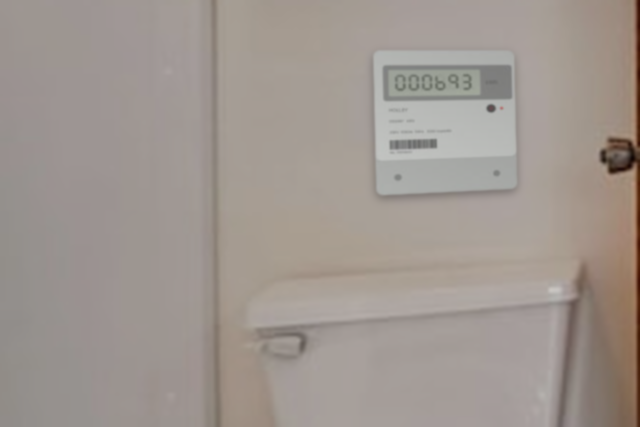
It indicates 693 kWh
